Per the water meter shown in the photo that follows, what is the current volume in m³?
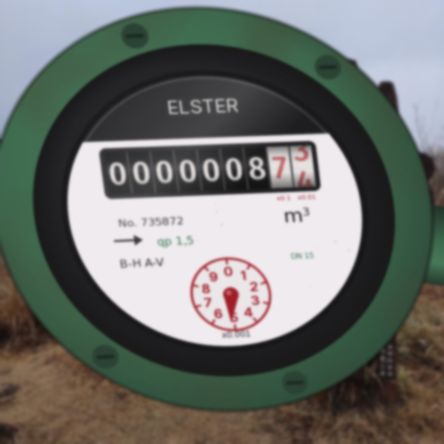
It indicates 8.735 m³
